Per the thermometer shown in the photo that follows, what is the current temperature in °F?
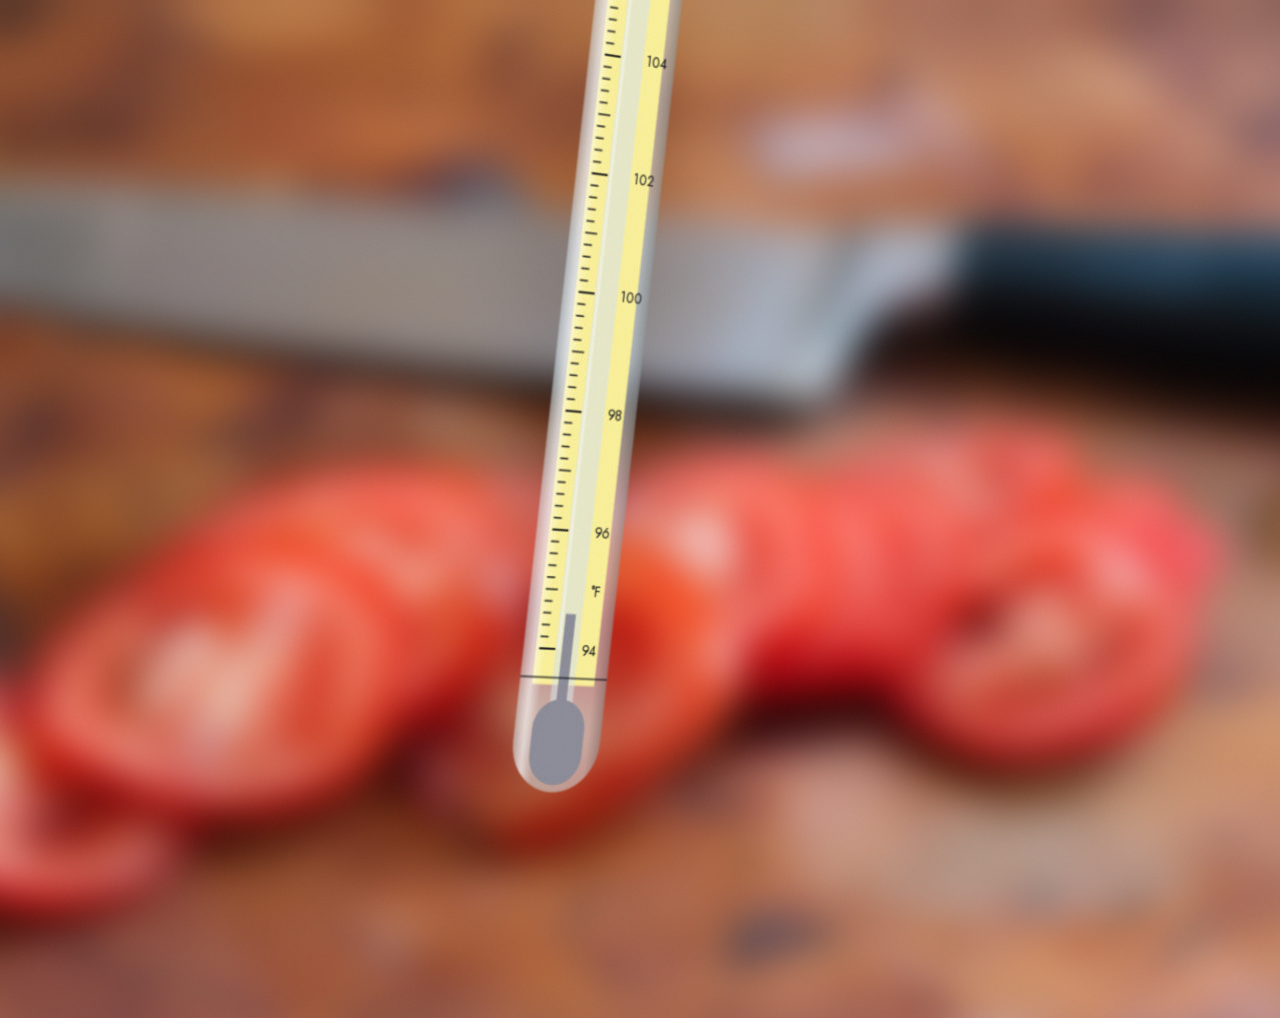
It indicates 94.6 °F
